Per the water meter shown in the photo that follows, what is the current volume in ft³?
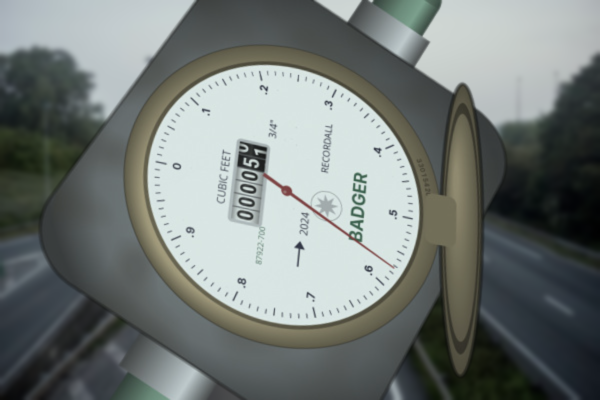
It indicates 50.57 ft³
